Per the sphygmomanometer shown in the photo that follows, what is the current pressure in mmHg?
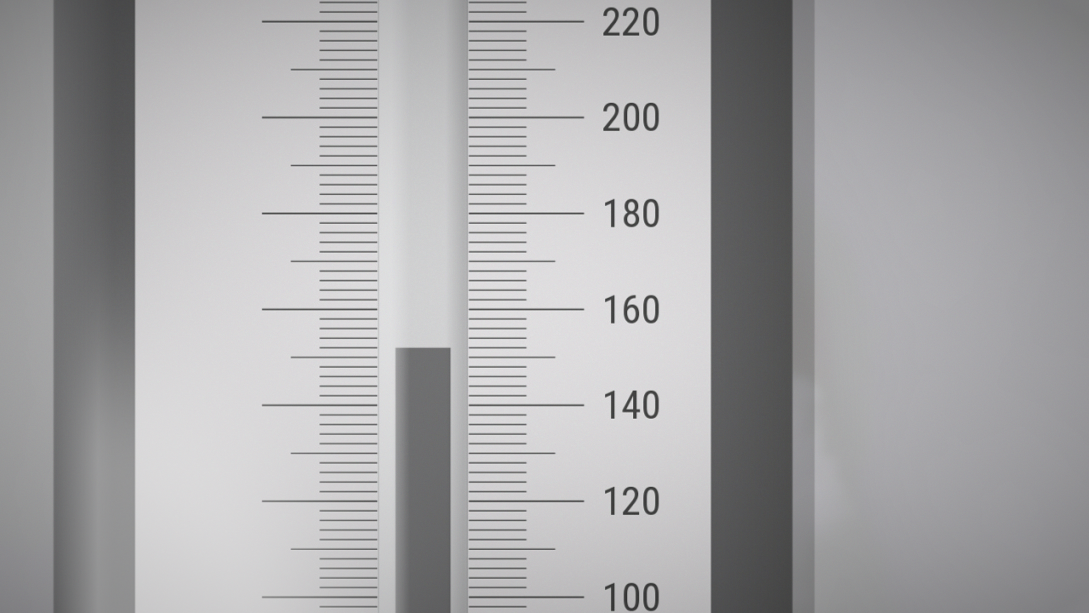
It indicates 152 mmHg
